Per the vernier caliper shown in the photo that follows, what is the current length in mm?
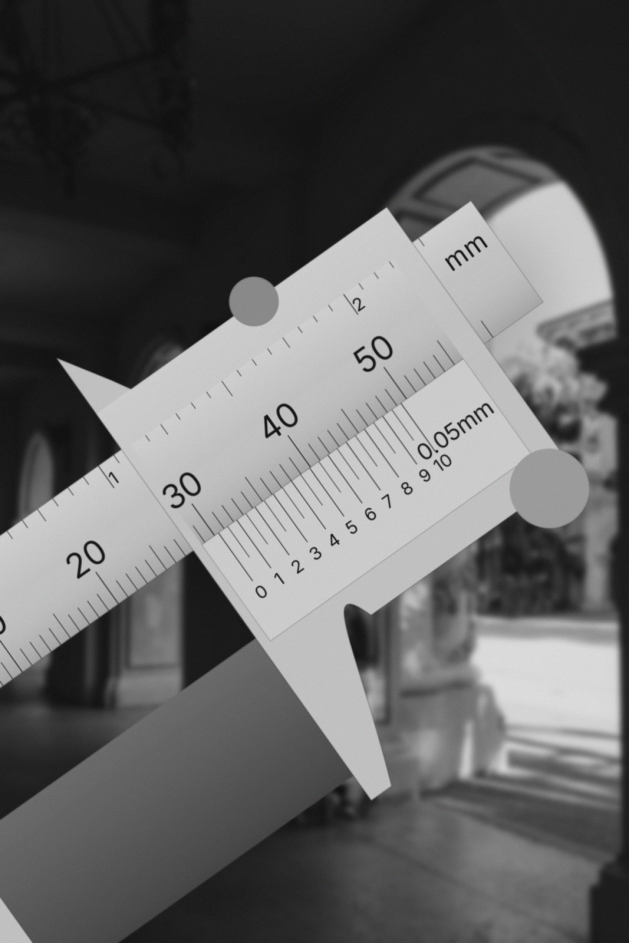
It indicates 30.4 mm
